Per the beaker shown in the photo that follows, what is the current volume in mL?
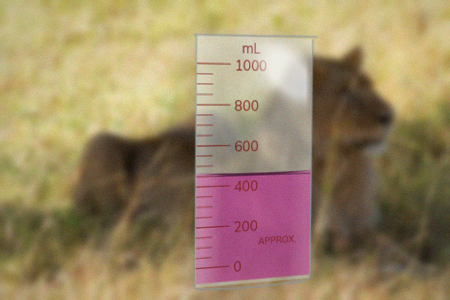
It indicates 450 mL
